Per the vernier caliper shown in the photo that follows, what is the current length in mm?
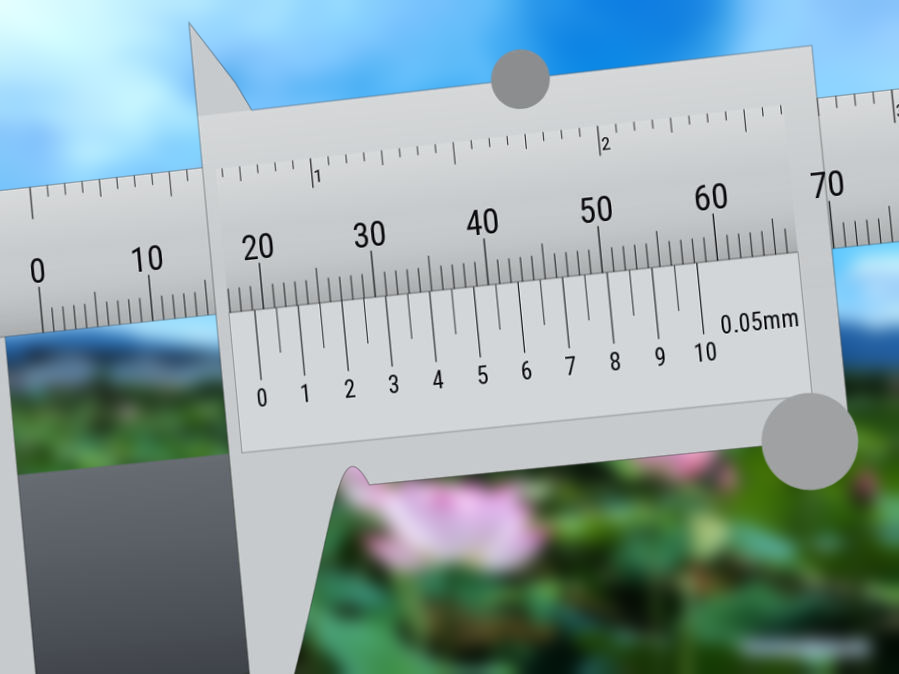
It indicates 19.2 mm
